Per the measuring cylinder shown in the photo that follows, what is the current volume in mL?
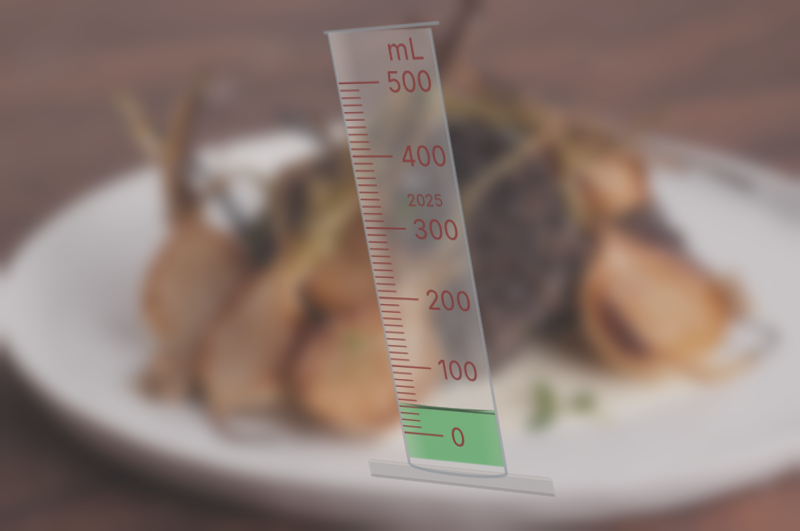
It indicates 40 mL
